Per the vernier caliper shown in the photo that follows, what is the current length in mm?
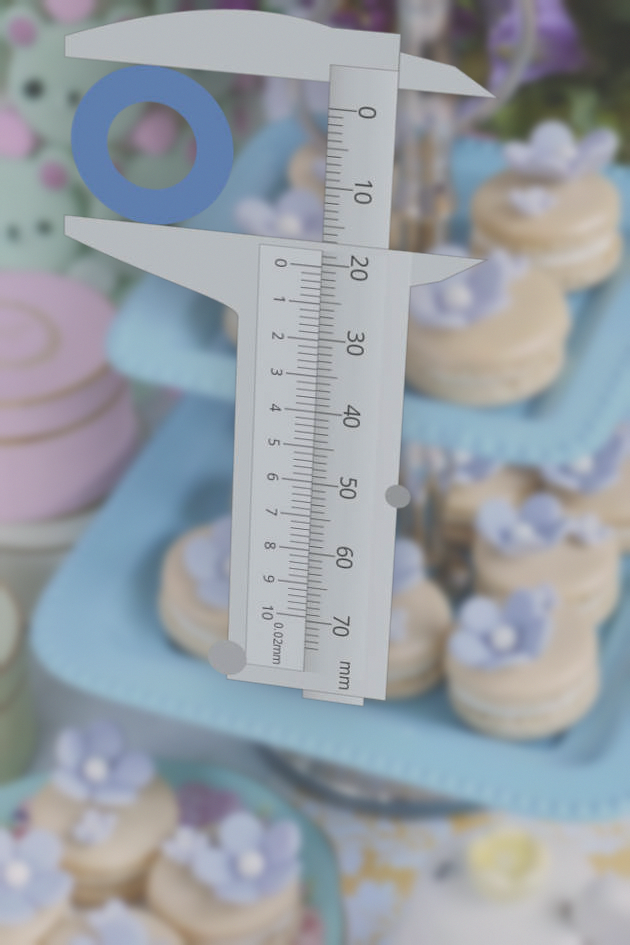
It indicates 20.4 mm
